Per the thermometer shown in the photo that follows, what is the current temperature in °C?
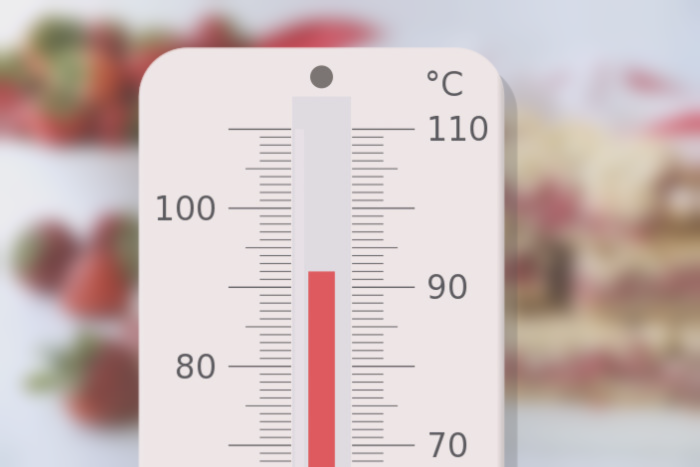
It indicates 92 °C
